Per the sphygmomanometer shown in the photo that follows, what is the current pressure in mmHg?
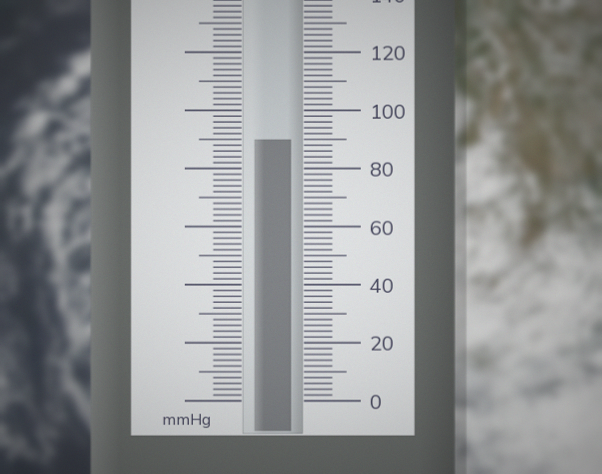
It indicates 90 mmHg
